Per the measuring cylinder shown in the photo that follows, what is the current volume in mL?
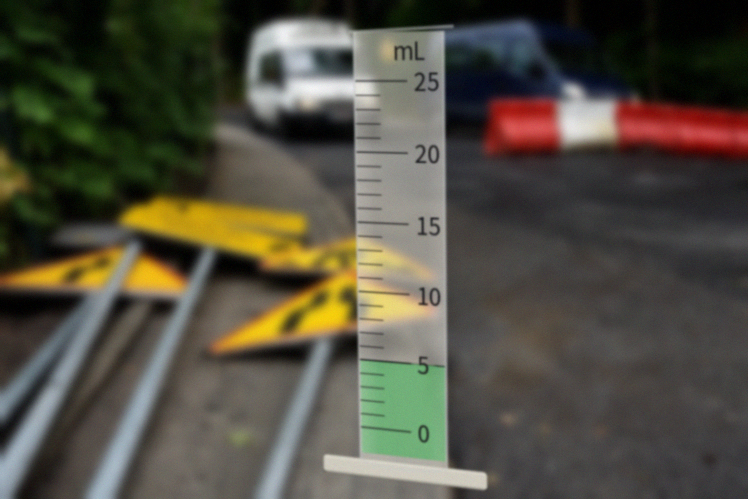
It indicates 5 mL
